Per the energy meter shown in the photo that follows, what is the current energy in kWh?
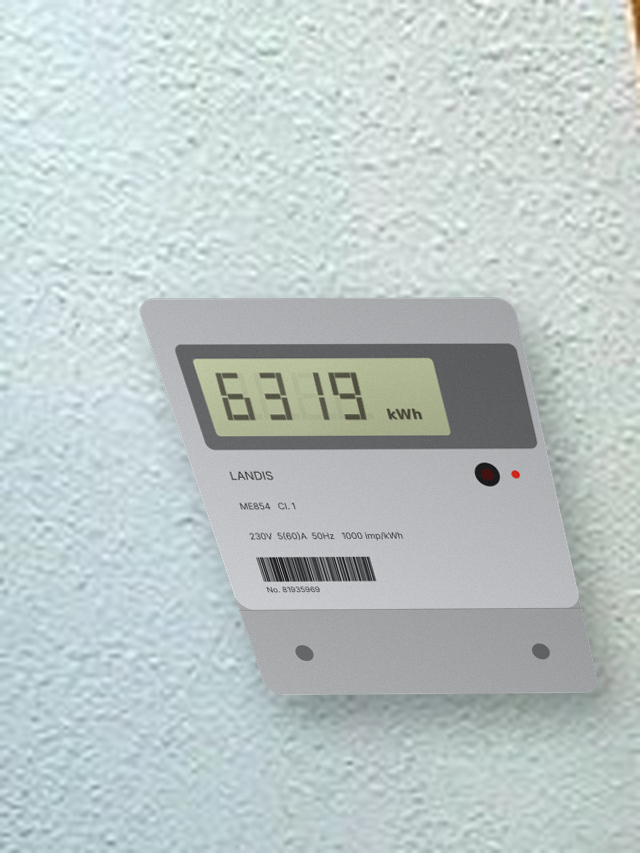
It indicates 6319 kWh
